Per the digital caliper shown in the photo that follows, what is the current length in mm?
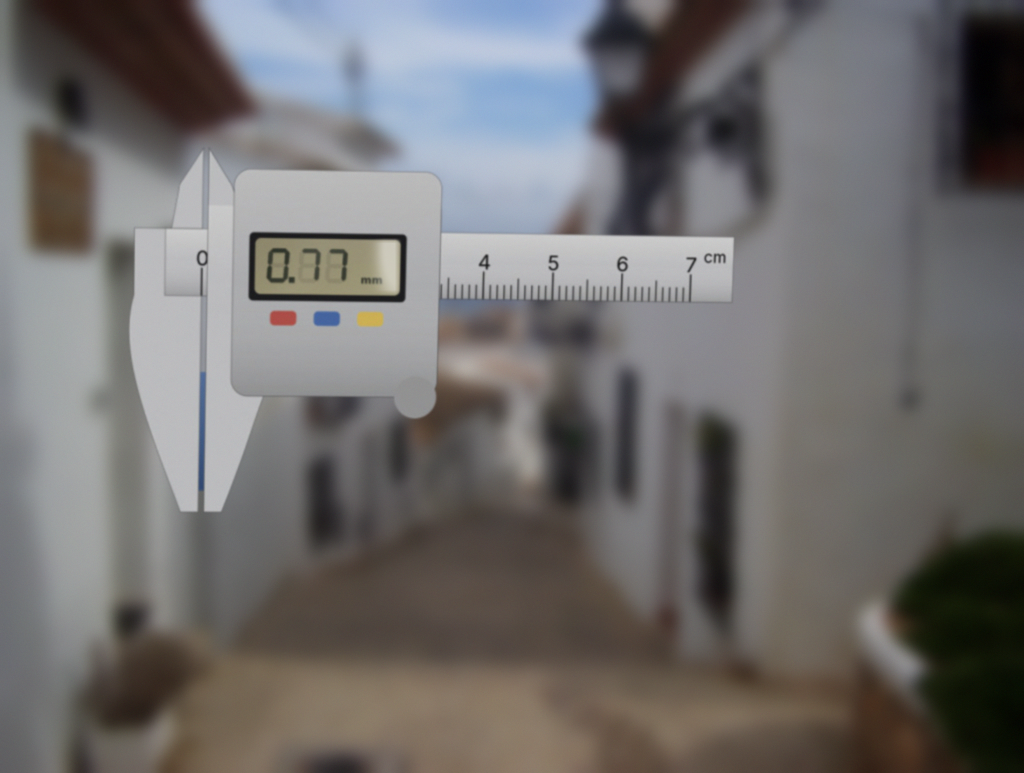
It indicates 0.77 mm
